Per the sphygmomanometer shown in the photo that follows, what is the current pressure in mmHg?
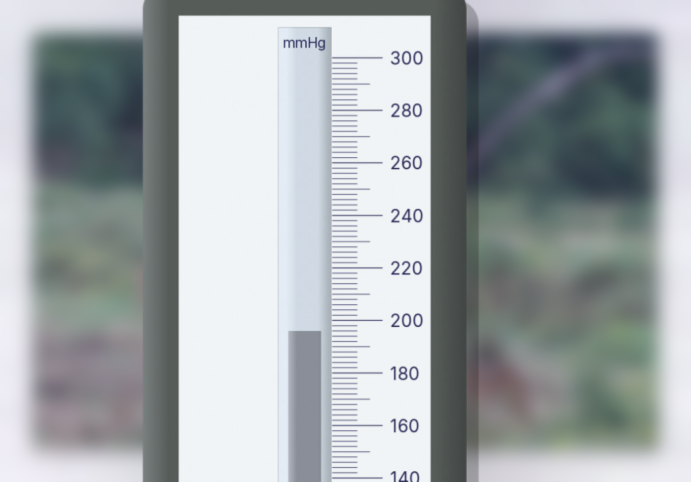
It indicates 196 mmHg
